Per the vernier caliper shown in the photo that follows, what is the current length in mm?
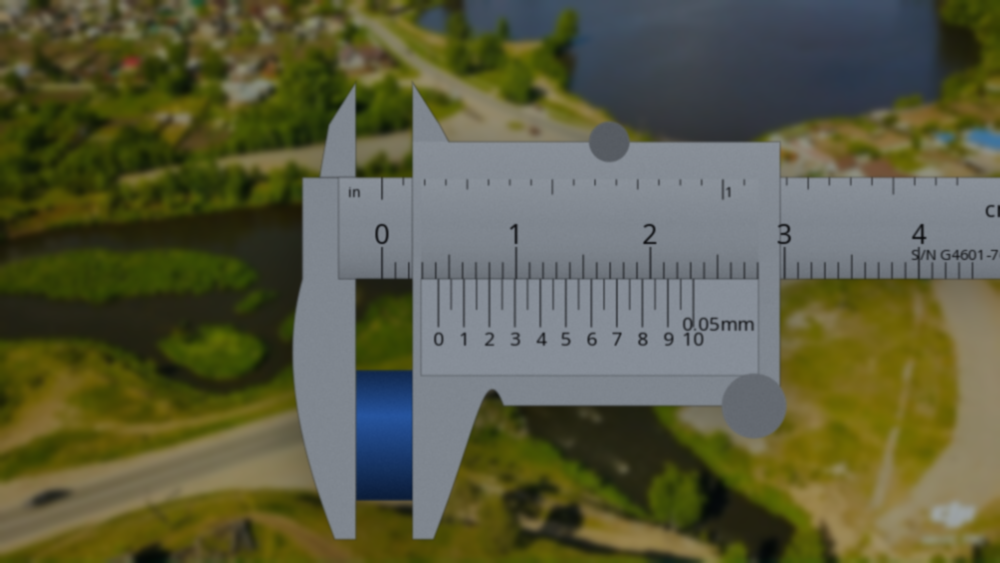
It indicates 4.2 mm
